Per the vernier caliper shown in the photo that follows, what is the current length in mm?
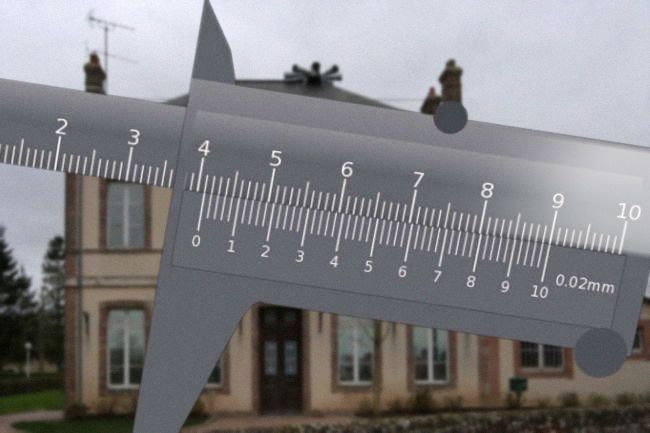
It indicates 41.0 mm
